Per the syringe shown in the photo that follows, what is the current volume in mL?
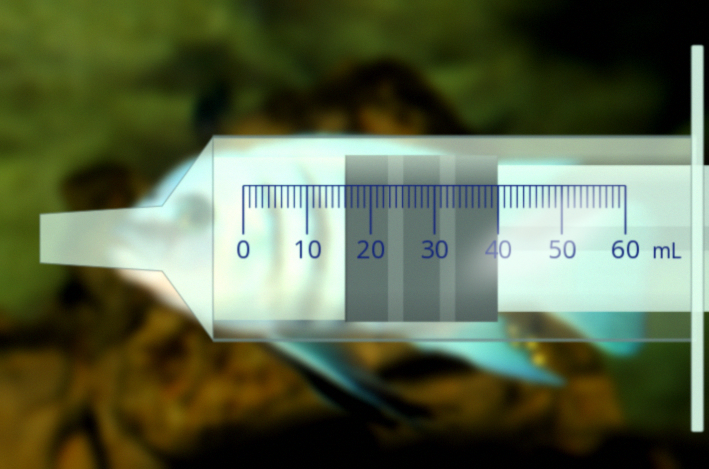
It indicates 16 mL
